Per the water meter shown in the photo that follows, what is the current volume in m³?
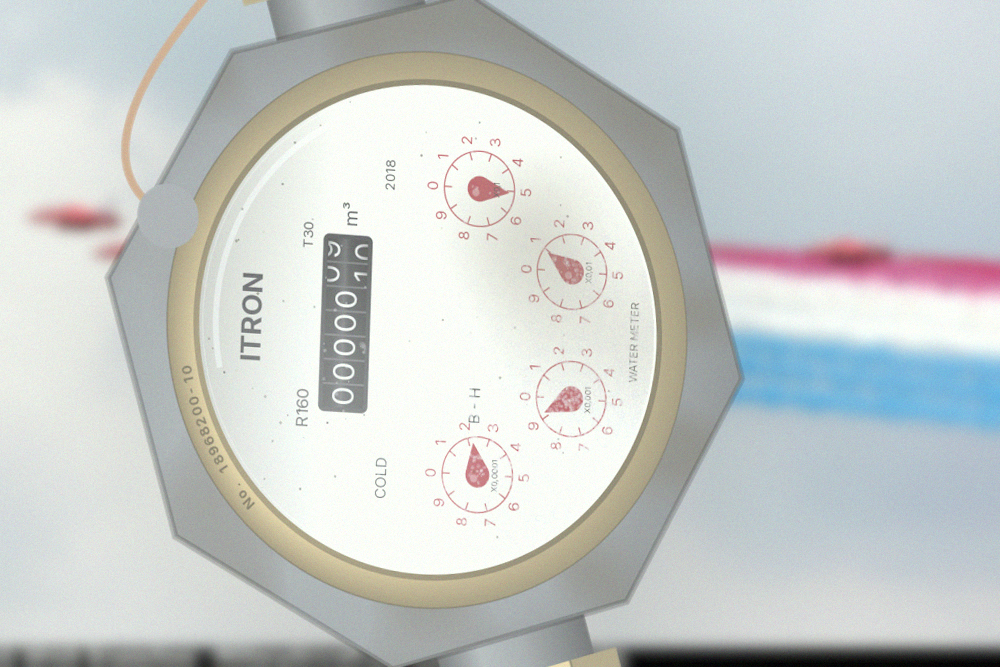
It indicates 9.5092 m³
